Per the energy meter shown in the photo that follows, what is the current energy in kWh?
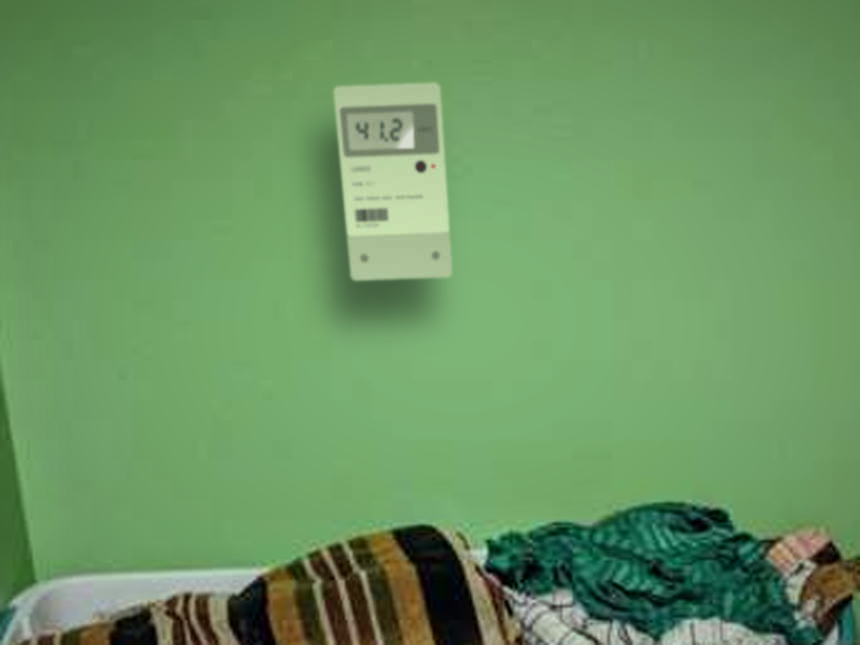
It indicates 41.2 kWh
